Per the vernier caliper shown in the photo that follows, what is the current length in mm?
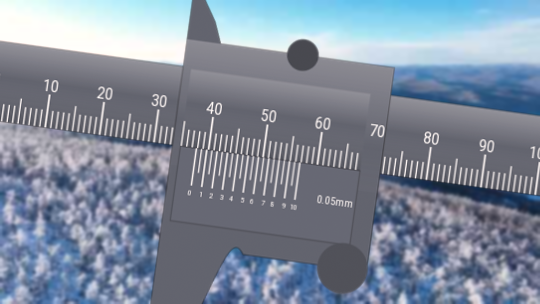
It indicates 37.8 mm
